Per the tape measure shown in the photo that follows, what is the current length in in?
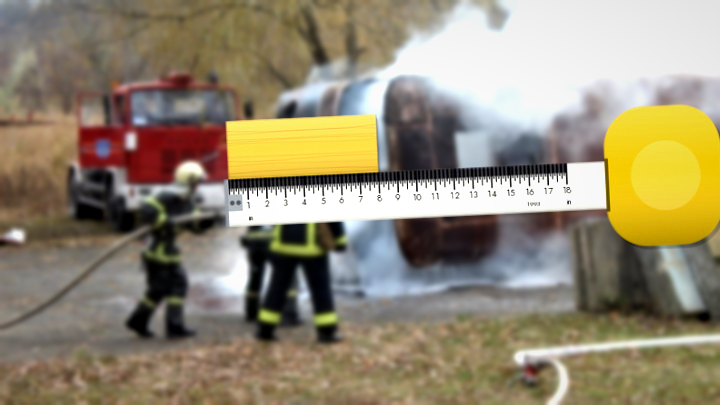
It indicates 8 in
